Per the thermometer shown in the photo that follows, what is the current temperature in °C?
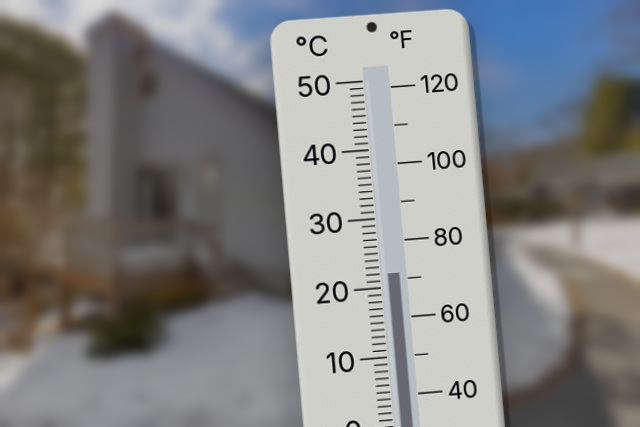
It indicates 22 °C
